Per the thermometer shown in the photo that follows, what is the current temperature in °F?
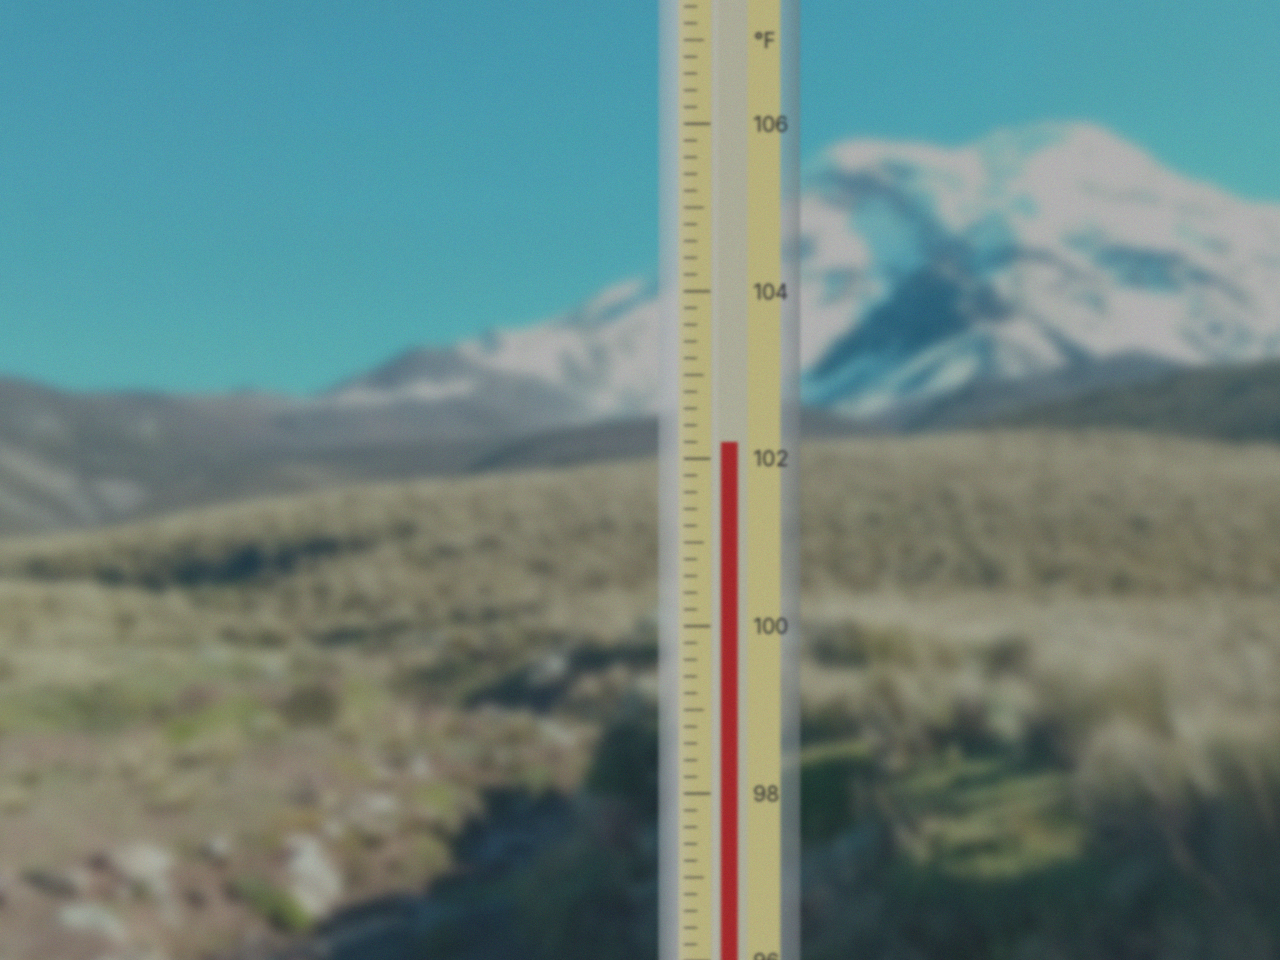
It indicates 102.2 °F
